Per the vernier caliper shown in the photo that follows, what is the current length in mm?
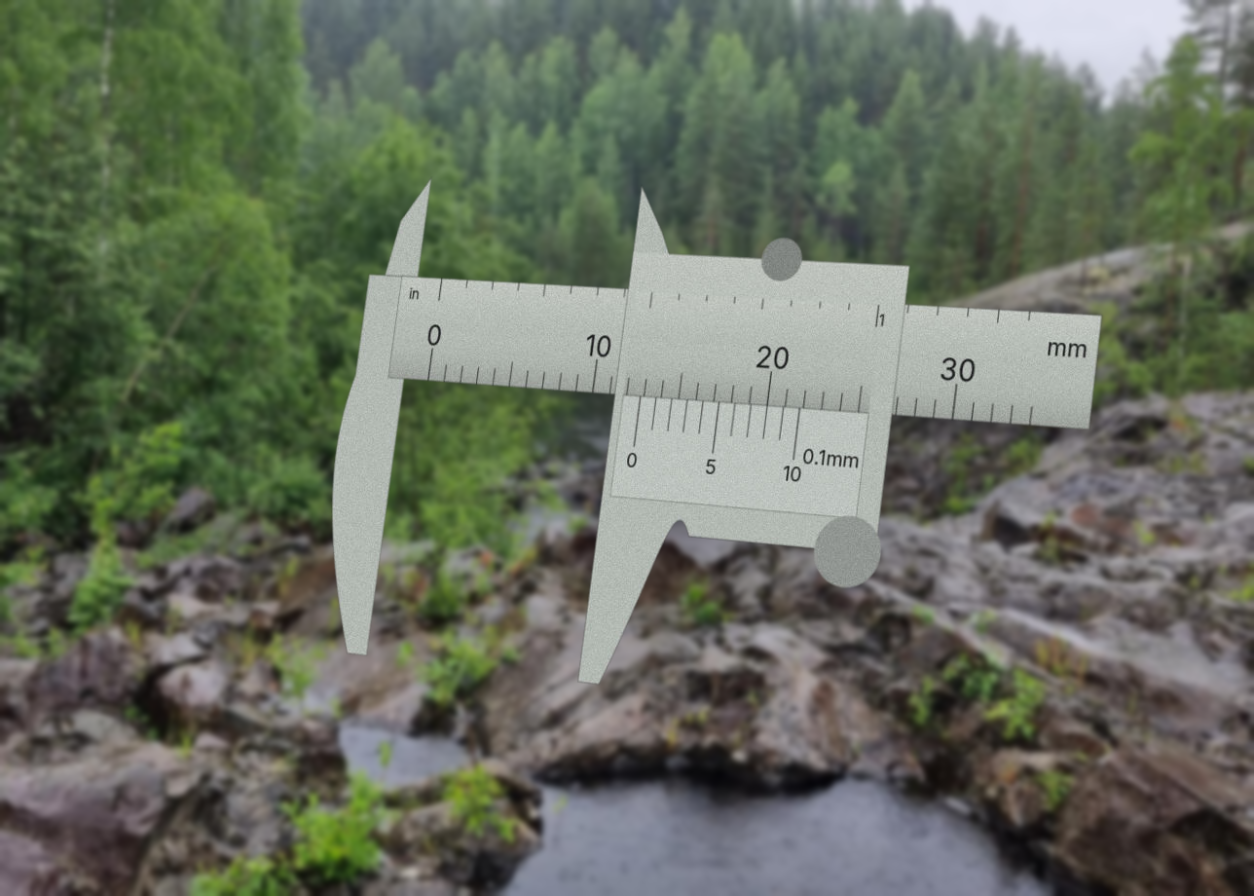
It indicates 12.8 mm
